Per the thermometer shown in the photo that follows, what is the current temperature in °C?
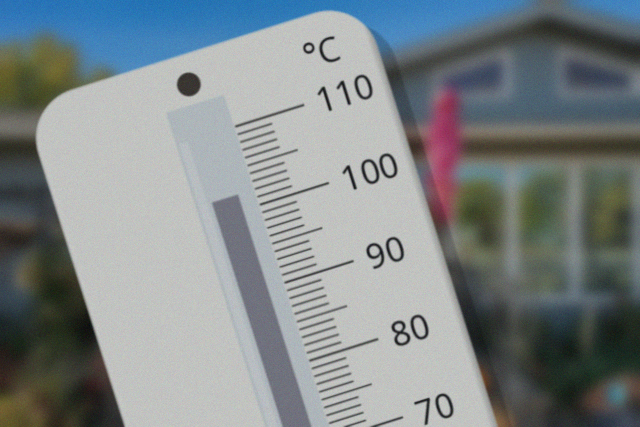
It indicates 102 °C
